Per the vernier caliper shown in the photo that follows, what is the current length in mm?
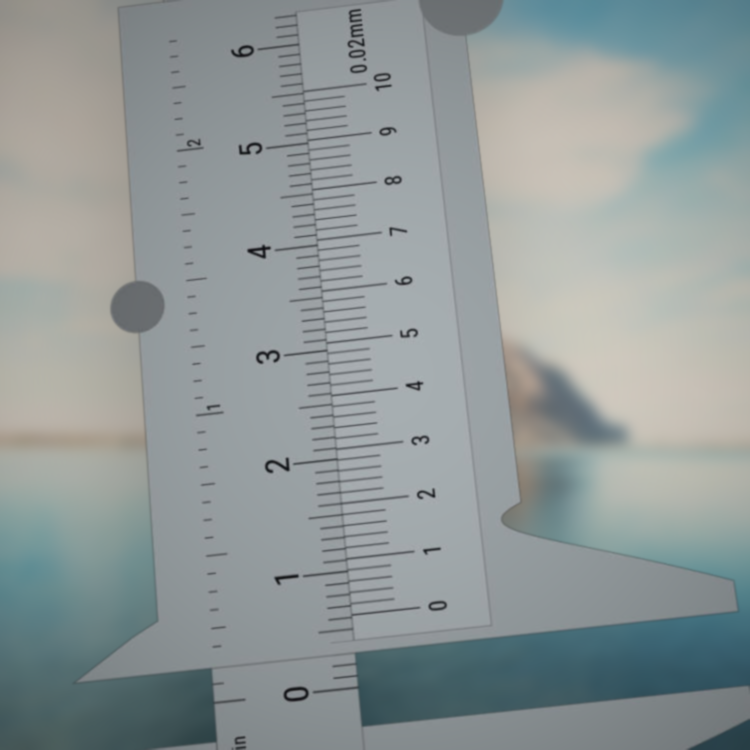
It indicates 6.2 mm
